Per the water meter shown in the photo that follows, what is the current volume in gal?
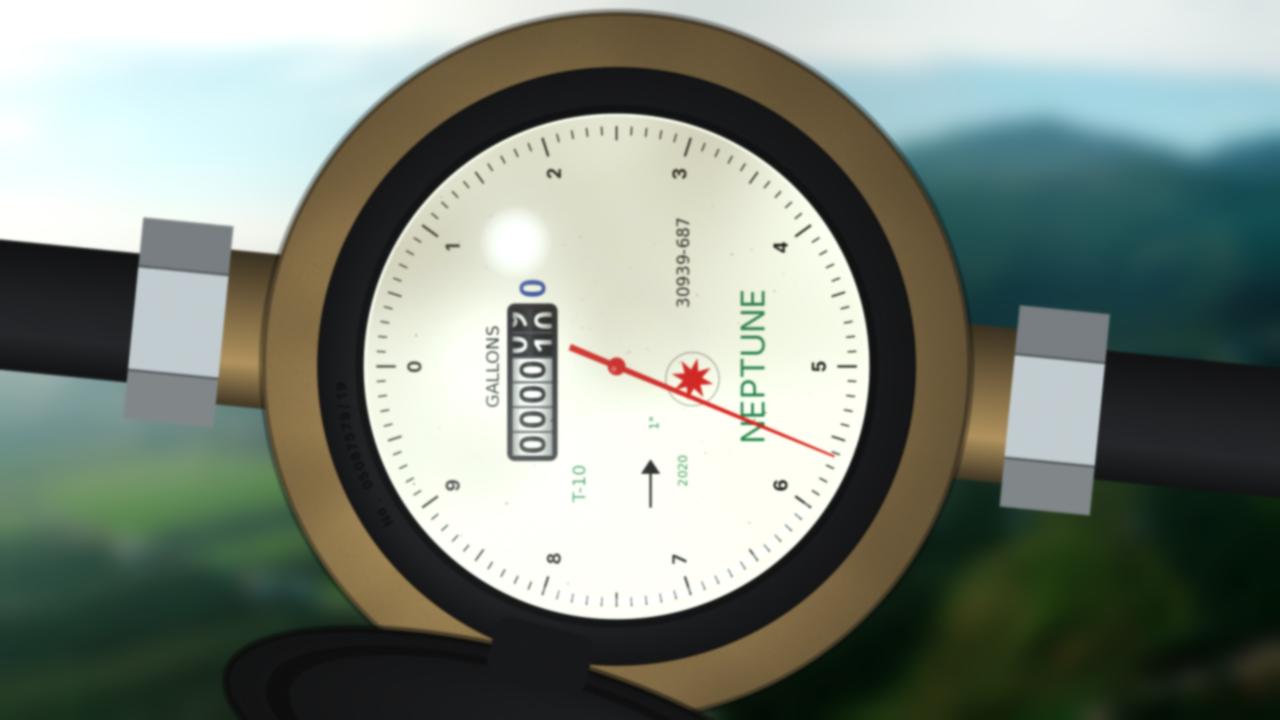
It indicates 95.6 gal
